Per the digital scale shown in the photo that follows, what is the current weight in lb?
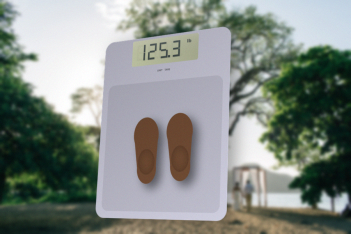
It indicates 125.3 lb
